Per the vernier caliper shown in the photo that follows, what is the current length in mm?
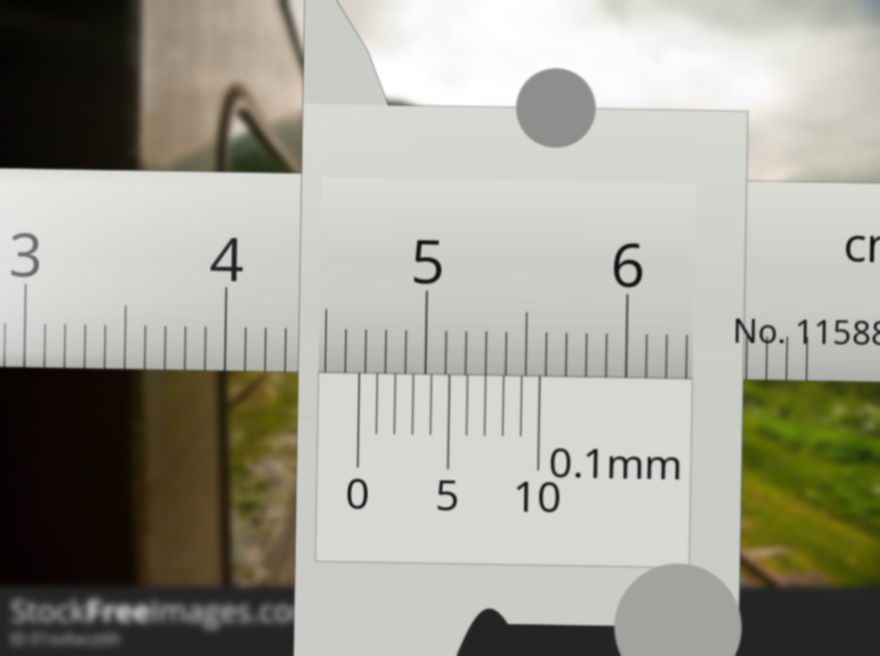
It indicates 46.7 mm
